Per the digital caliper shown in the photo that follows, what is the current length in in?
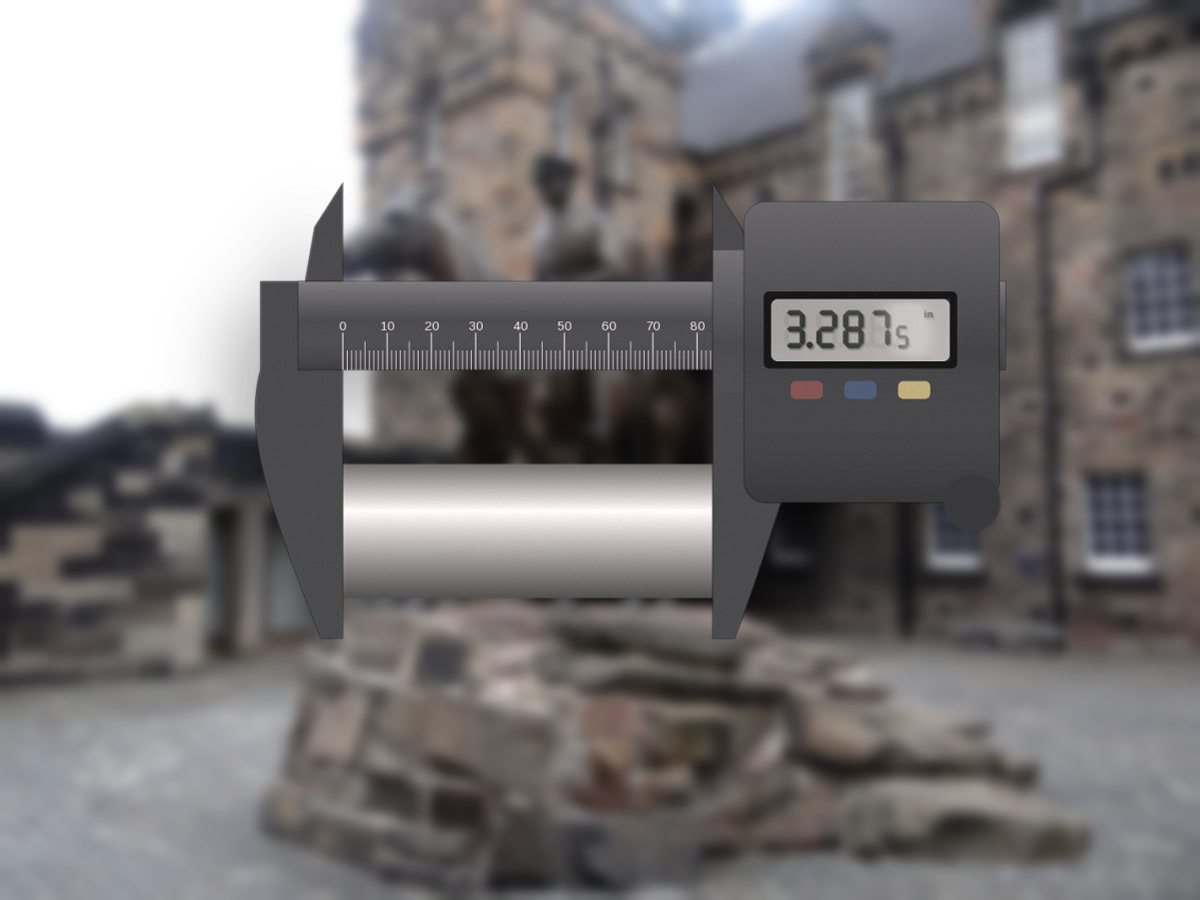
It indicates 3.2875 in
